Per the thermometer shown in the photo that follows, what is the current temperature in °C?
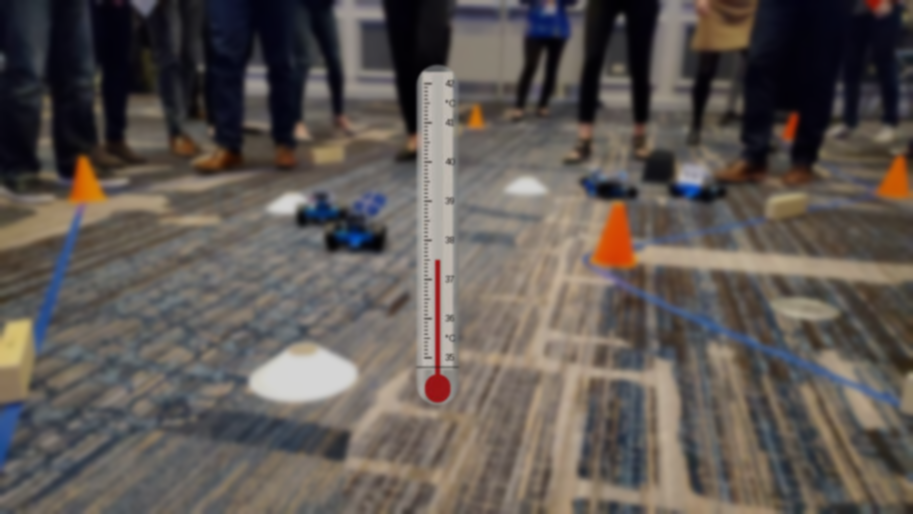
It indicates 37.5 °C
